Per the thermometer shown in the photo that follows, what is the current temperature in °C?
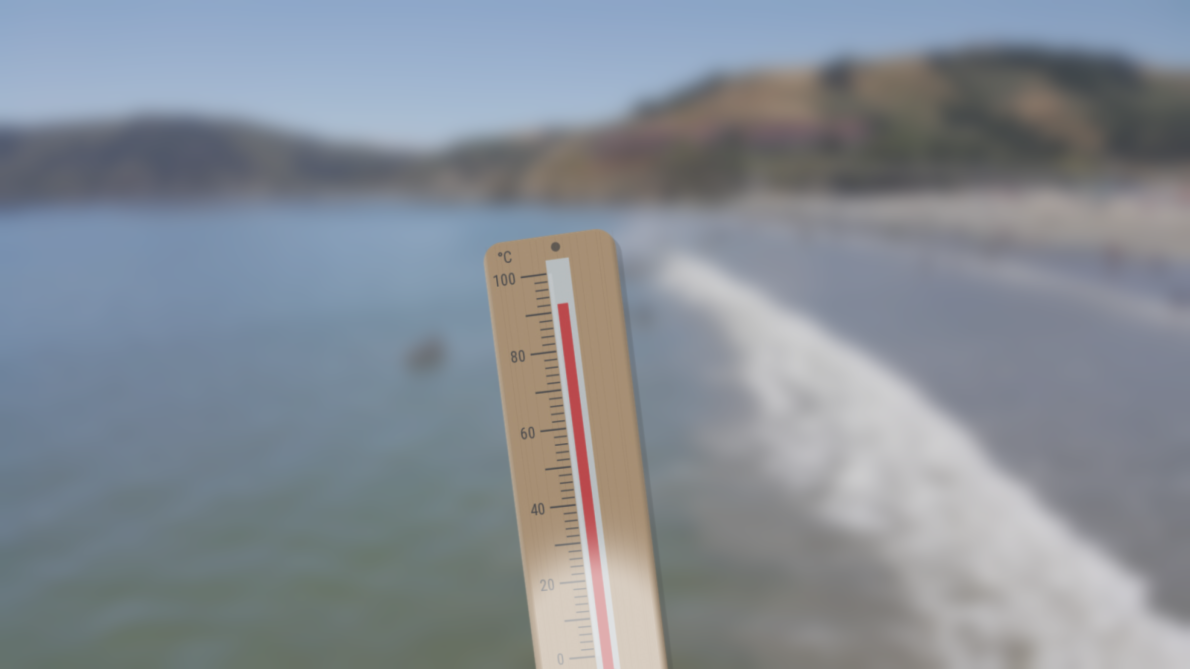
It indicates 92 °C
